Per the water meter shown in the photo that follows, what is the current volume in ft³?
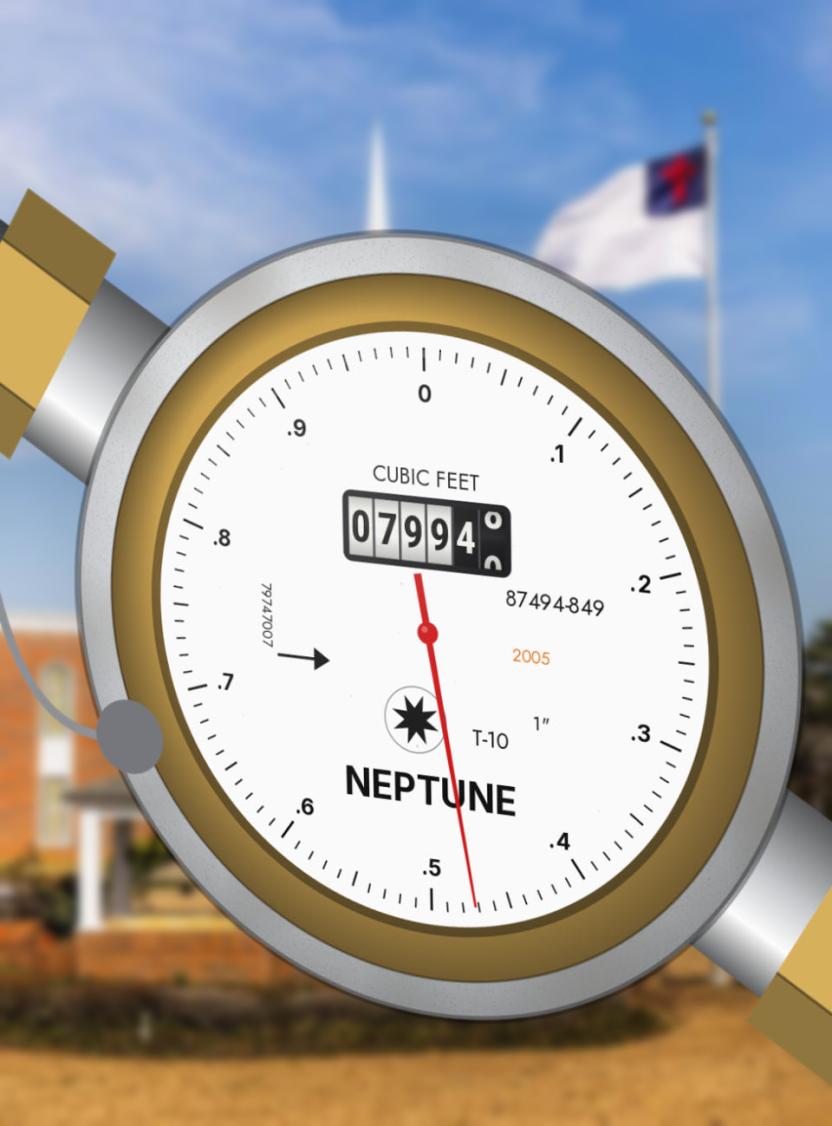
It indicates 79948.47 ft³
